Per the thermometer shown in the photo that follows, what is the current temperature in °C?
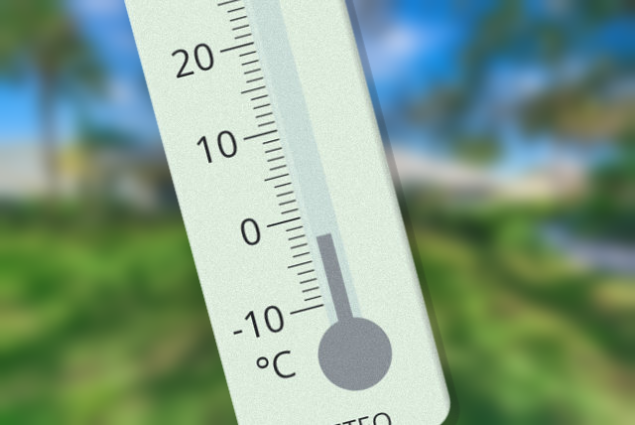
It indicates -2.5 °C
